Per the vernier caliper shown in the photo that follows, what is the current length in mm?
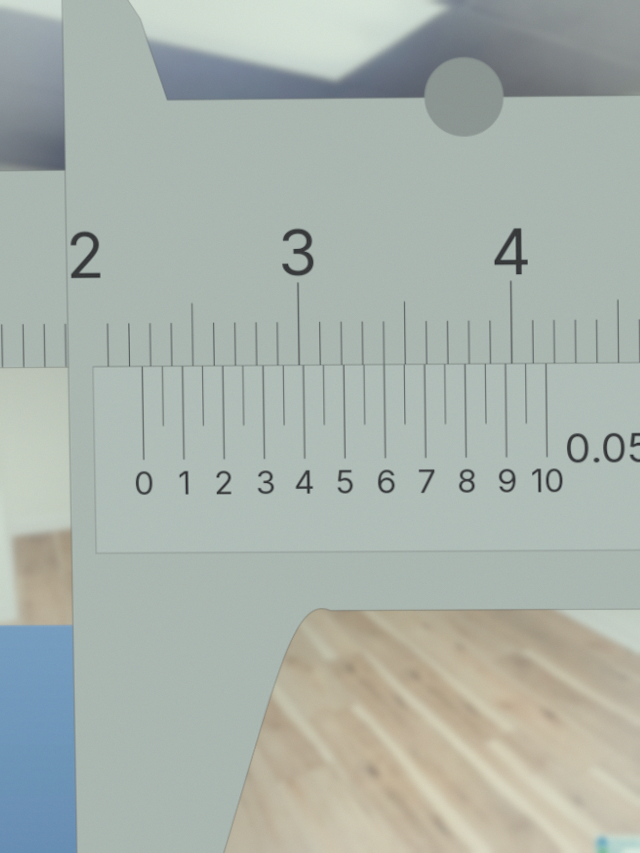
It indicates 22.6 mm
